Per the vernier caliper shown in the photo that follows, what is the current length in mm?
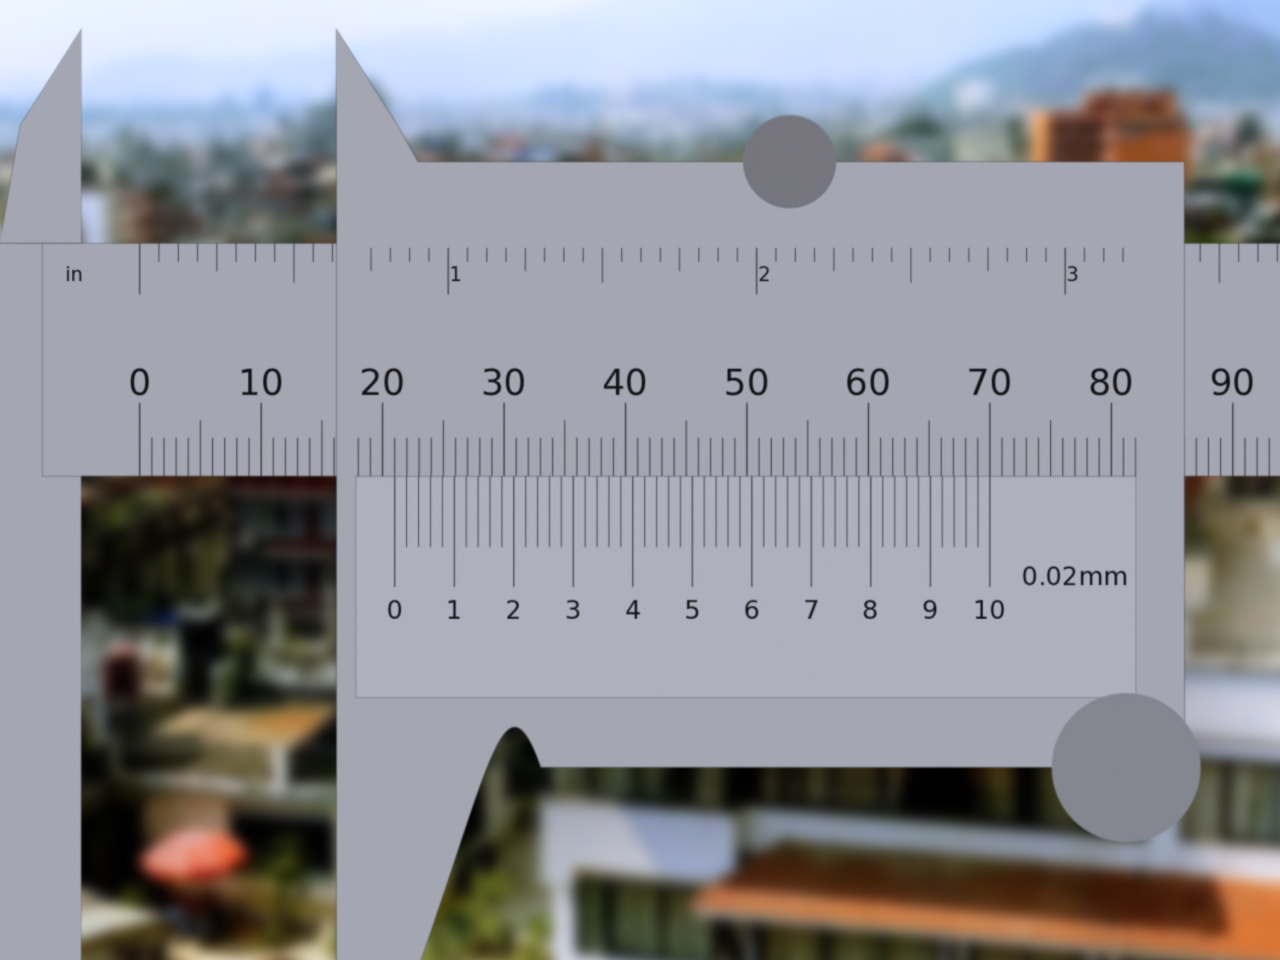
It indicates 21.0 mm
